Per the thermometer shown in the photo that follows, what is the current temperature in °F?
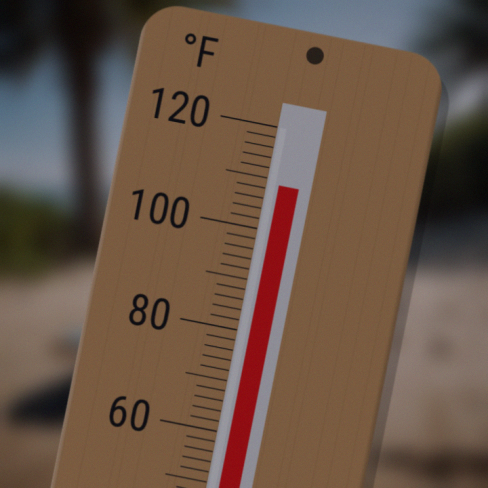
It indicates 109 °F
